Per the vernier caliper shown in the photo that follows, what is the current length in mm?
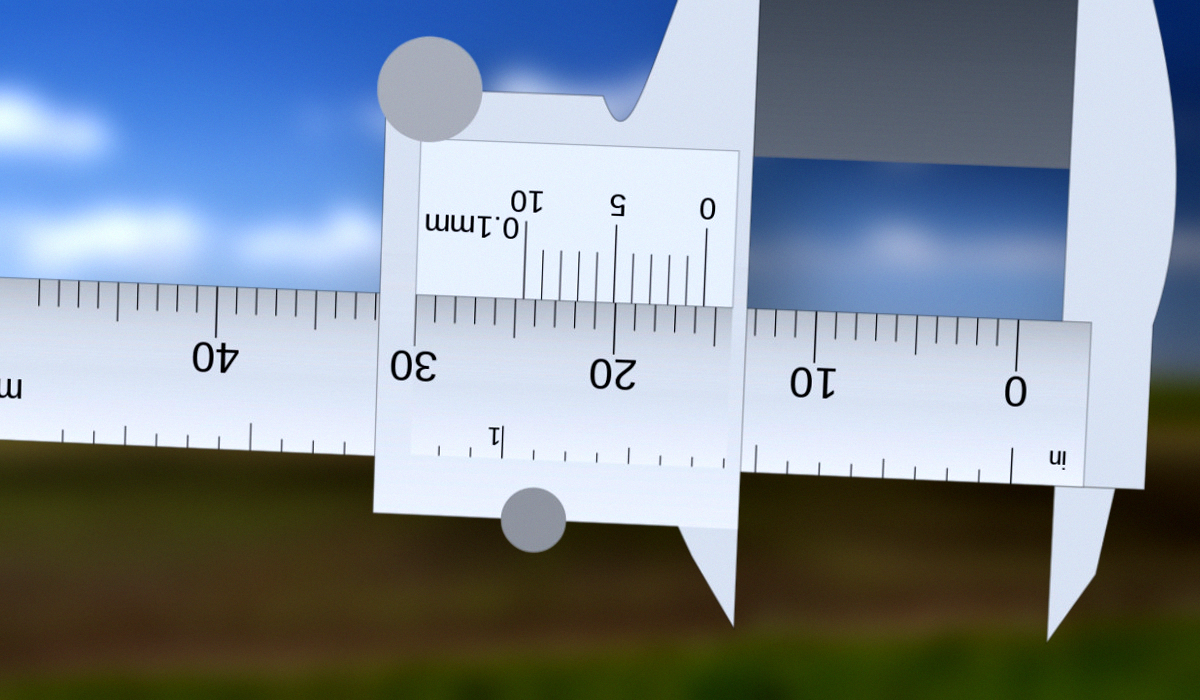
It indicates 15.6 mm
